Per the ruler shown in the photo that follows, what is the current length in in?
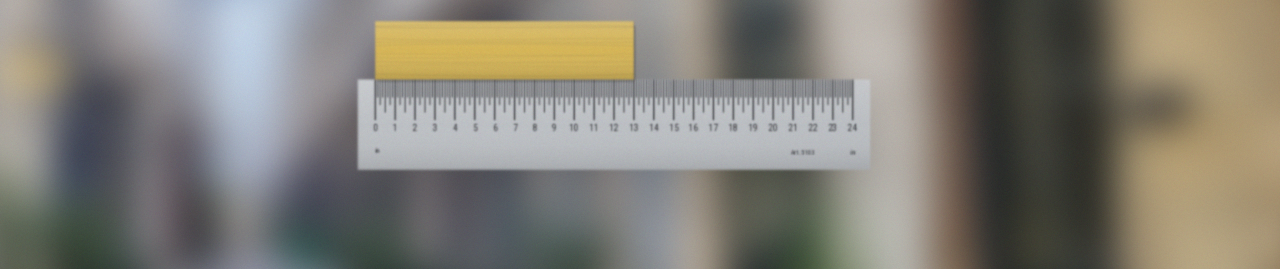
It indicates 13 in
